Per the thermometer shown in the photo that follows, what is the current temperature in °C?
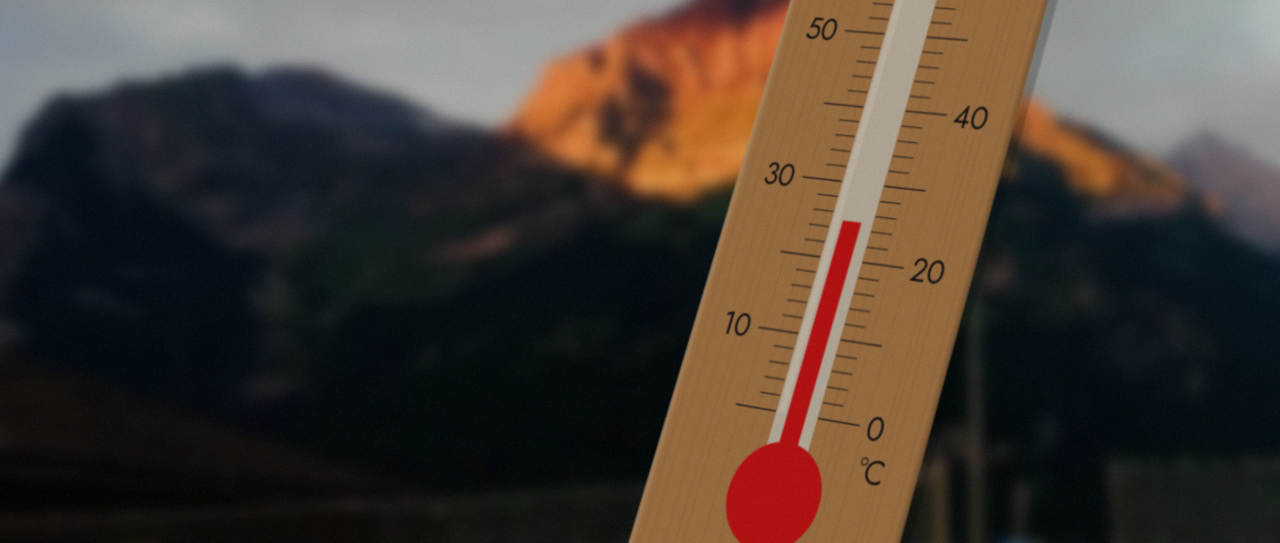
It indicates 25 °C
